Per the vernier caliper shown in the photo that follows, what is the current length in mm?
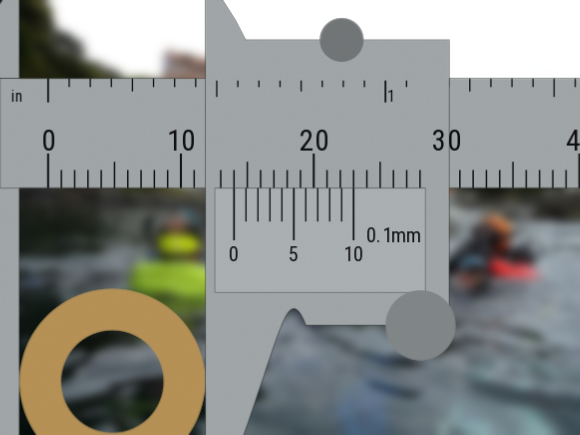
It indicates 14.0 mm
